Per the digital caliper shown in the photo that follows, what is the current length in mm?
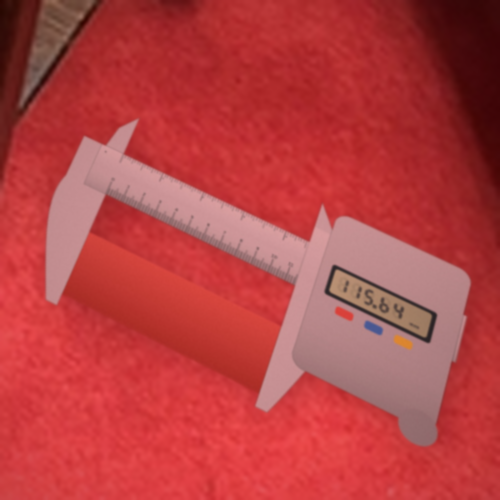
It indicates 115.64 mm
